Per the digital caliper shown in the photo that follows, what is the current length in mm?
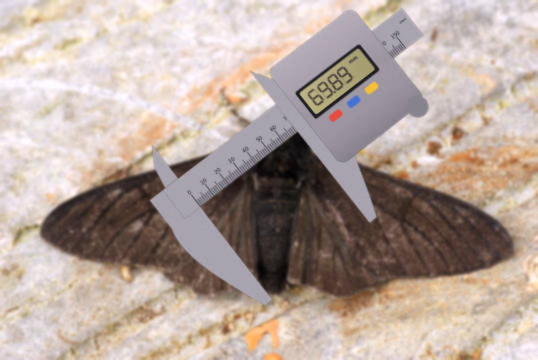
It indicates 69.89 mm
